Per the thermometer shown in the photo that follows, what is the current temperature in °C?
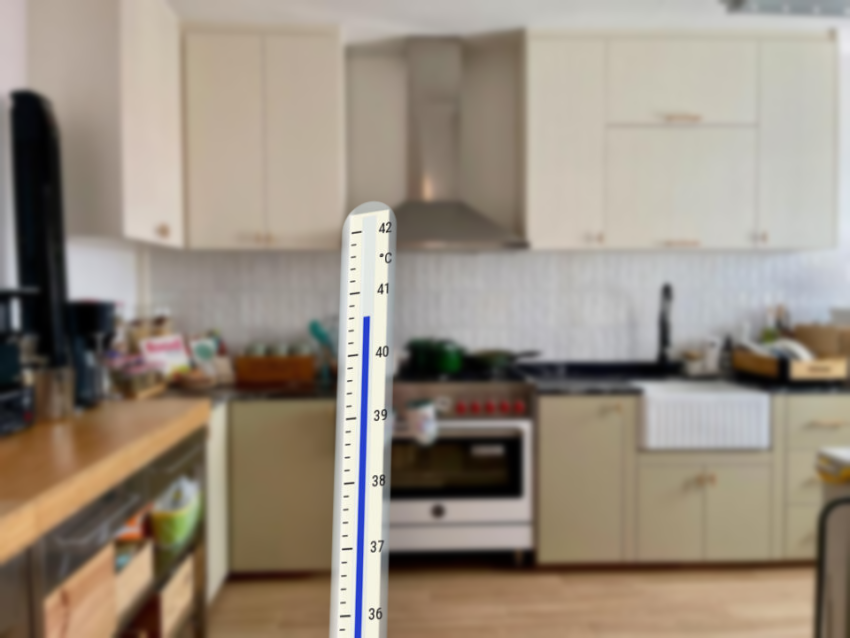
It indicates 40.6 °C
